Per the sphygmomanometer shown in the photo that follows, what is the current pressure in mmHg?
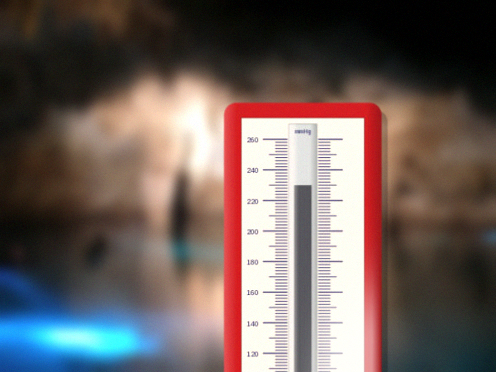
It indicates 230 mmHg
